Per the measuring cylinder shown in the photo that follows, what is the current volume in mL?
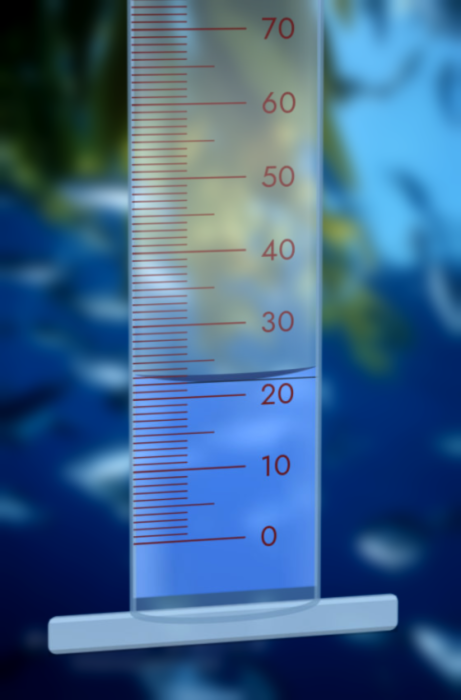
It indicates 22 mL
